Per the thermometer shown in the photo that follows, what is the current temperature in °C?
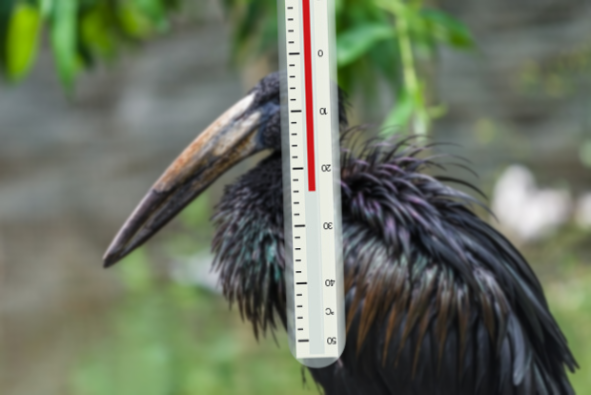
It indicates 24 °C
